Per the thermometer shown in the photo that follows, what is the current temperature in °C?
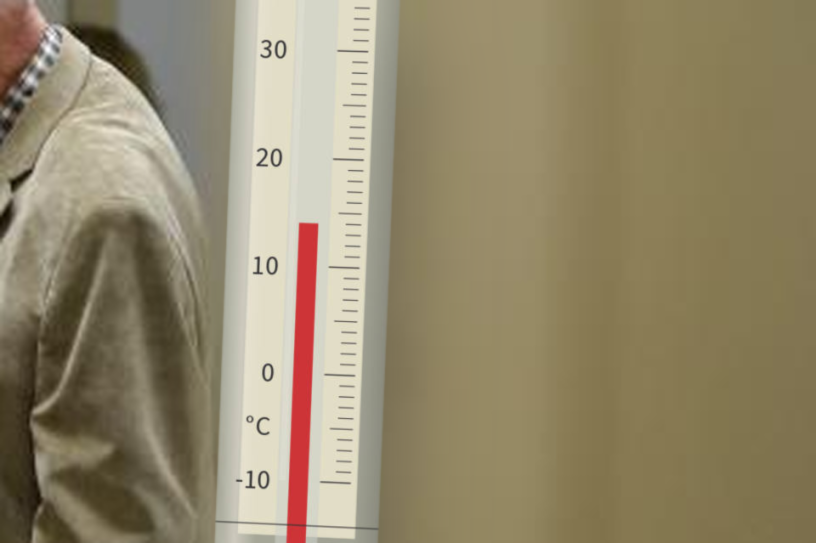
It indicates 14 °C
